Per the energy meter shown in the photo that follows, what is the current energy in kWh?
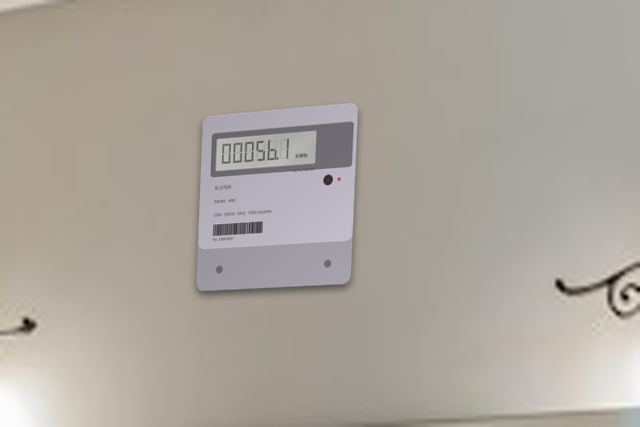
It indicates 56.1 kWh
